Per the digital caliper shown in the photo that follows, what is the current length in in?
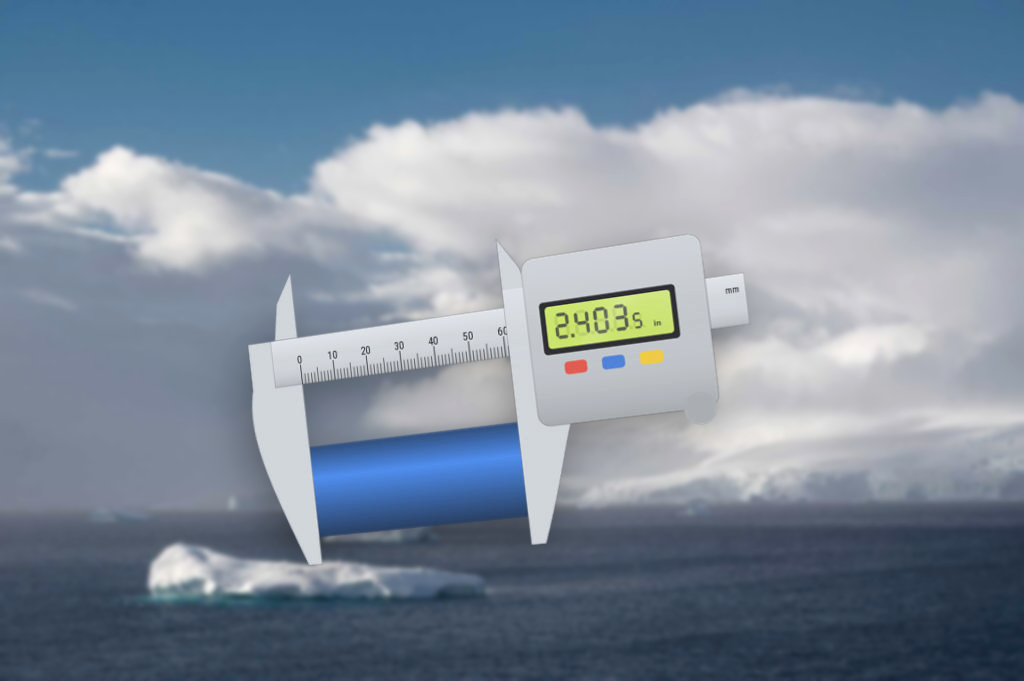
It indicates 2.4035 in
